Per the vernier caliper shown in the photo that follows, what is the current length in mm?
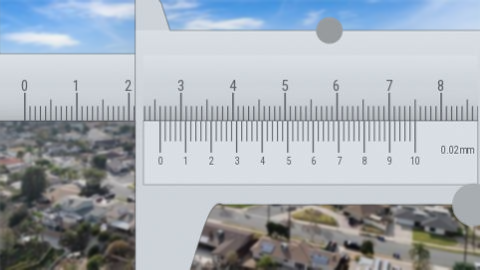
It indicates 26.0 mm
